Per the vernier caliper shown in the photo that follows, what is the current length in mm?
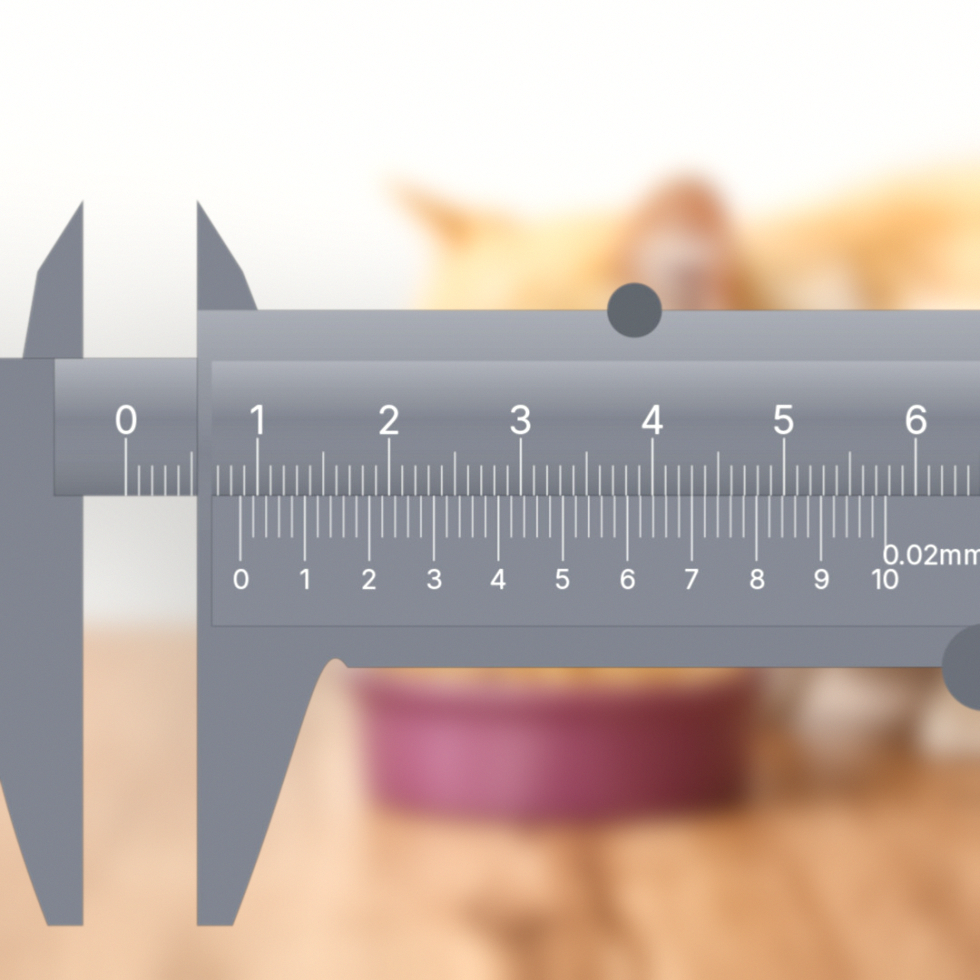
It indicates 8.7 mm
